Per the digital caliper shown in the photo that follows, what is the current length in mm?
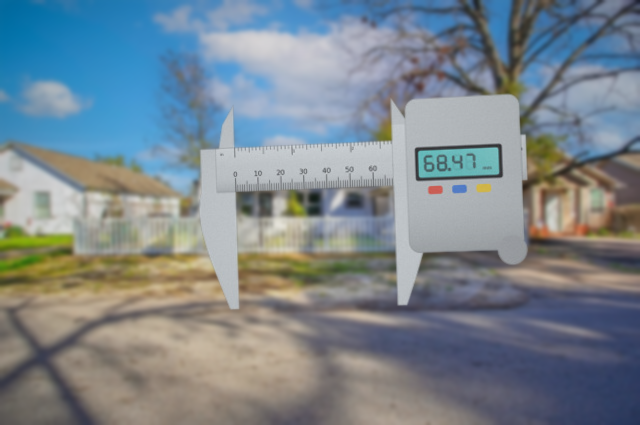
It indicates 68.47 mm
